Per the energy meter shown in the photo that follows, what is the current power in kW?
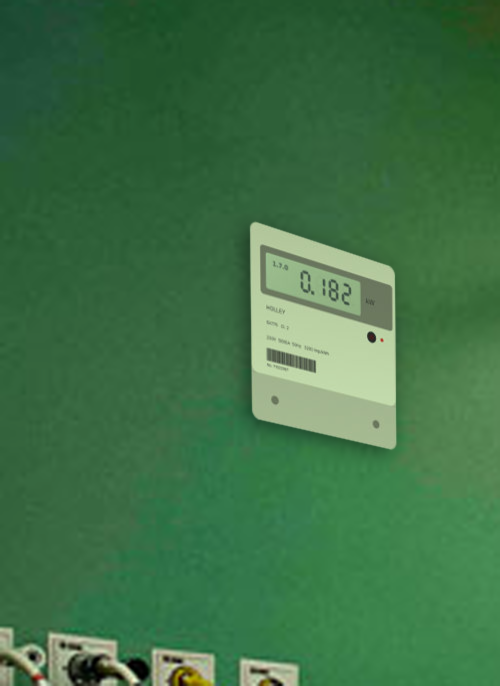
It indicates 0.182 kW
